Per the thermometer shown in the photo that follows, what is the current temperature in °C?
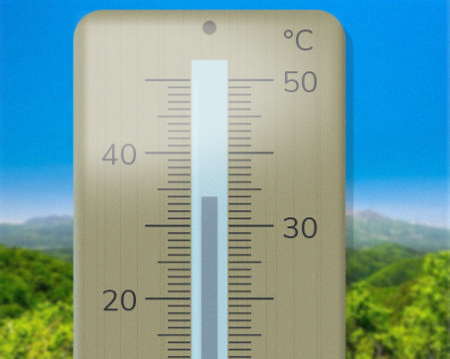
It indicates 34 °C
